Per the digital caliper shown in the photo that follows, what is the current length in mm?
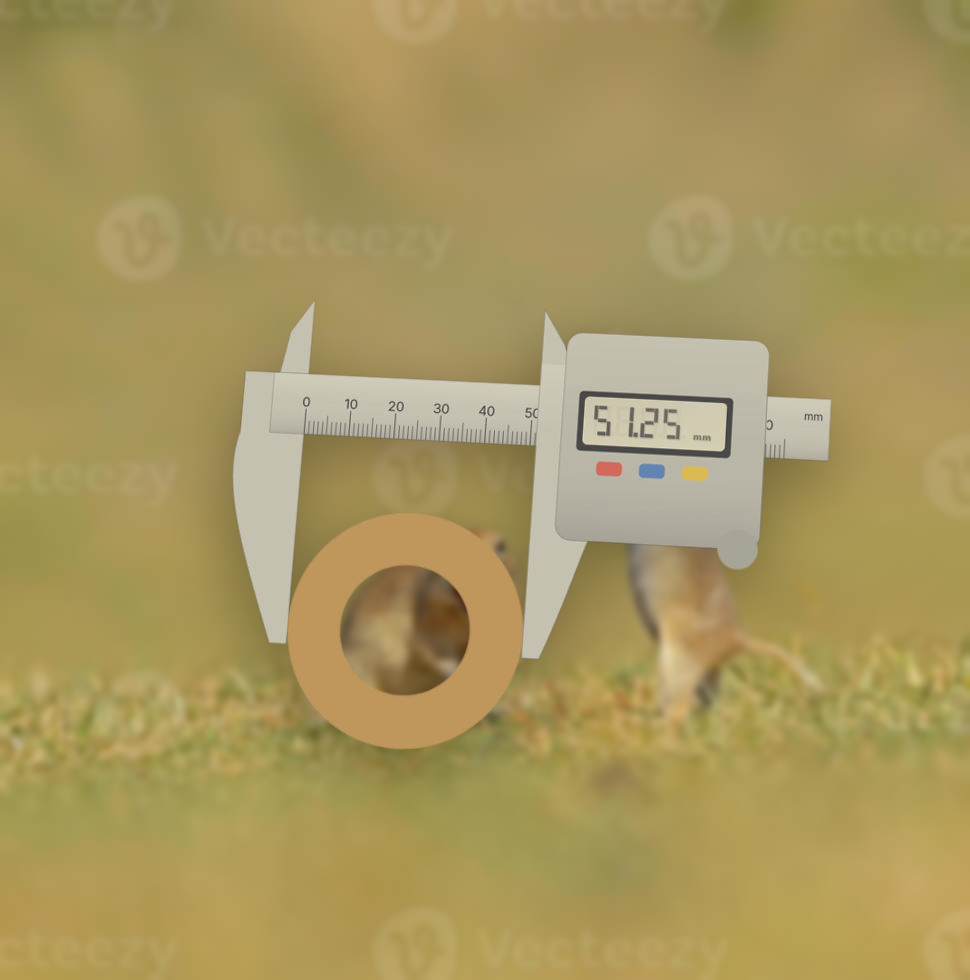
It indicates 51.25 mm
